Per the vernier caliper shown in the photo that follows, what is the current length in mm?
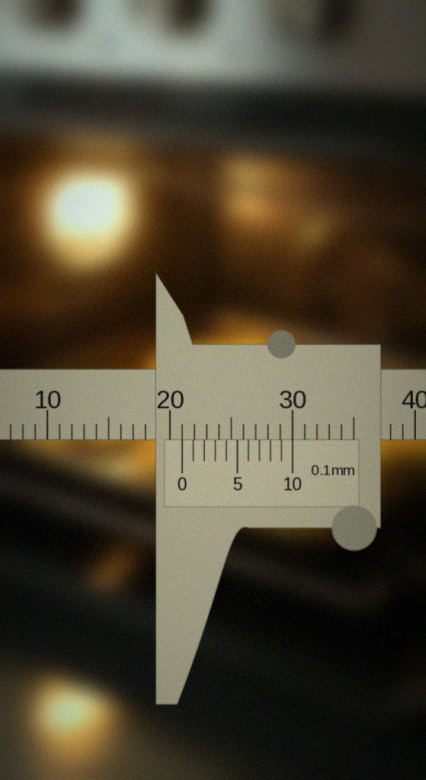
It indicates 21.0 mm
